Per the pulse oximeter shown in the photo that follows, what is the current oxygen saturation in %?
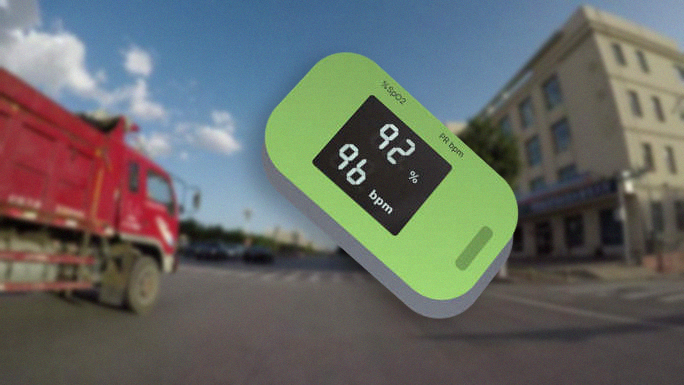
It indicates 92 %
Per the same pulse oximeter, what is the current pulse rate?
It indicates 96 bpm
